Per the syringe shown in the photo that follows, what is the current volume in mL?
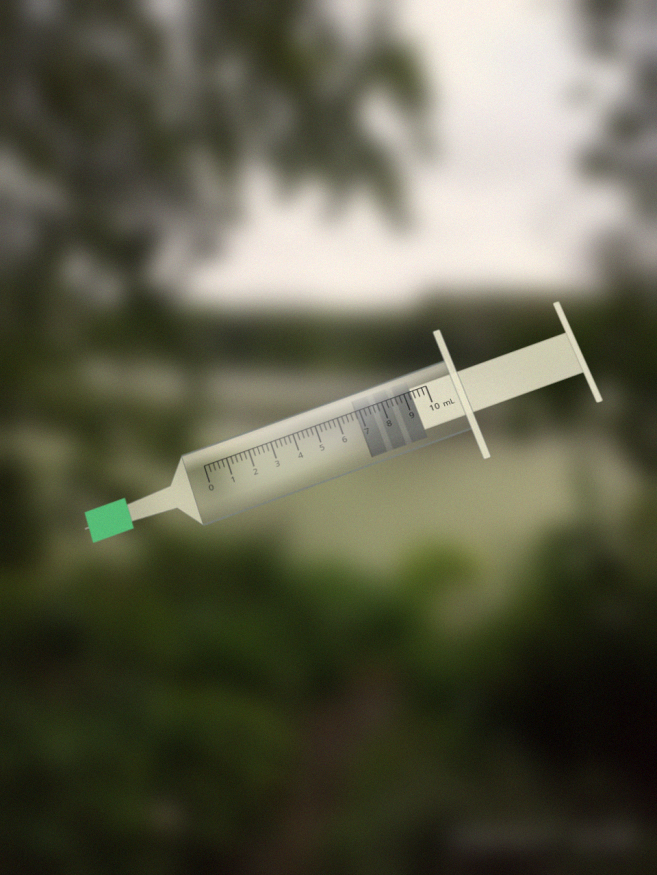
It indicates 6.8 mL
